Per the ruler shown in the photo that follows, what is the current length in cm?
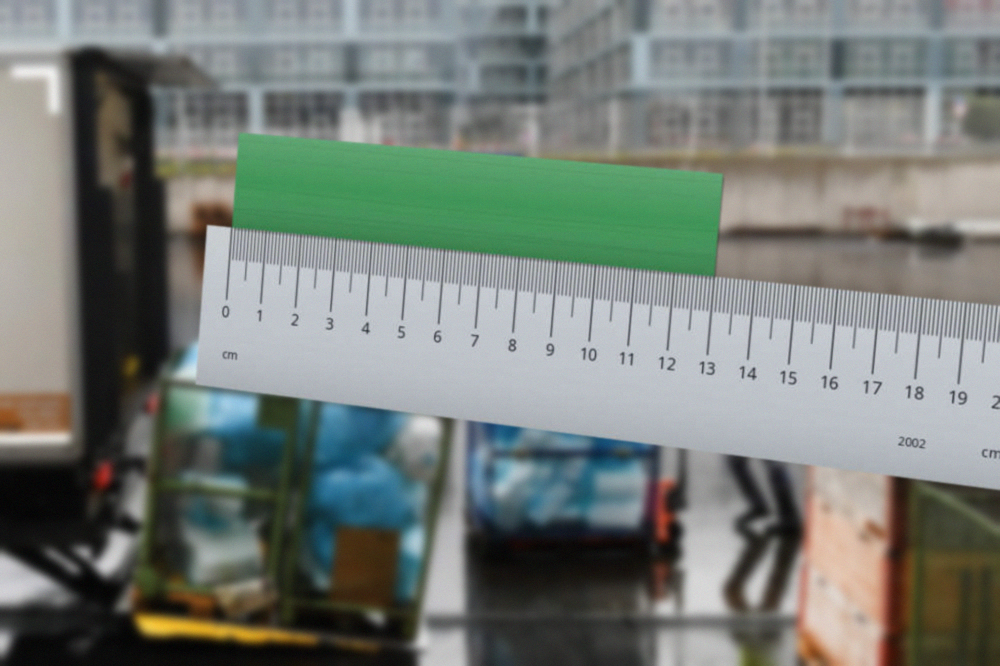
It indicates 13 cm
